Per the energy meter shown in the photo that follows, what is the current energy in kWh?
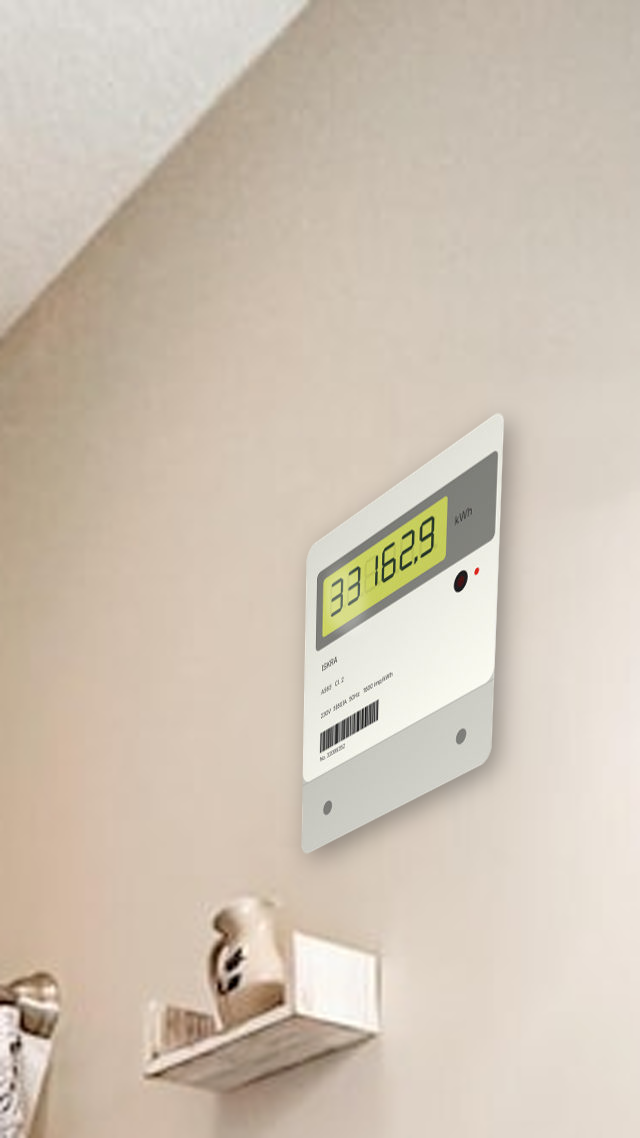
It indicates 33162.9 kWh
